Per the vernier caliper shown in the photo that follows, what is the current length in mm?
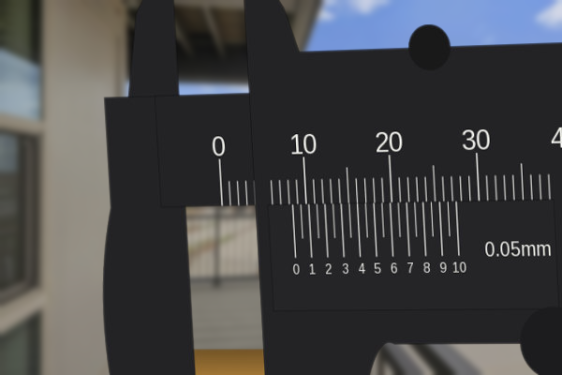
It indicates 8.4 mm
